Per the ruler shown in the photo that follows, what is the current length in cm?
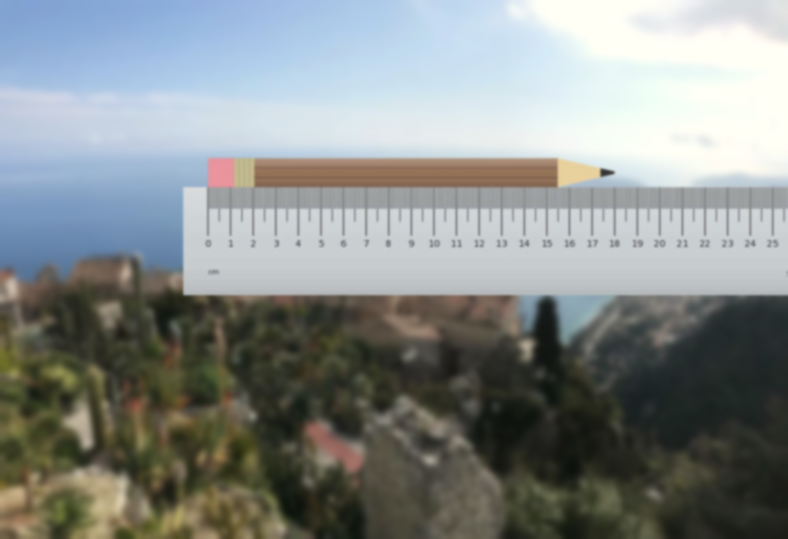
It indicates 18 cm
